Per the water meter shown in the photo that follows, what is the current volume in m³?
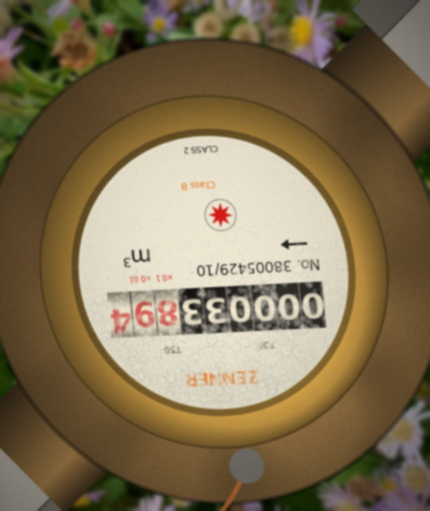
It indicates 33.894 m³
